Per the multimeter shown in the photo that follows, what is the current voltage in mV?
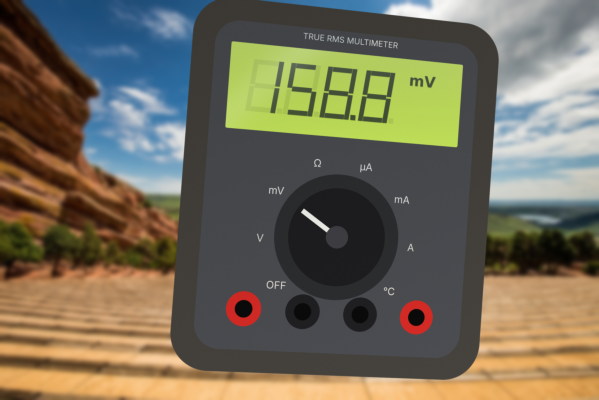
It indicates 158.8 mV
